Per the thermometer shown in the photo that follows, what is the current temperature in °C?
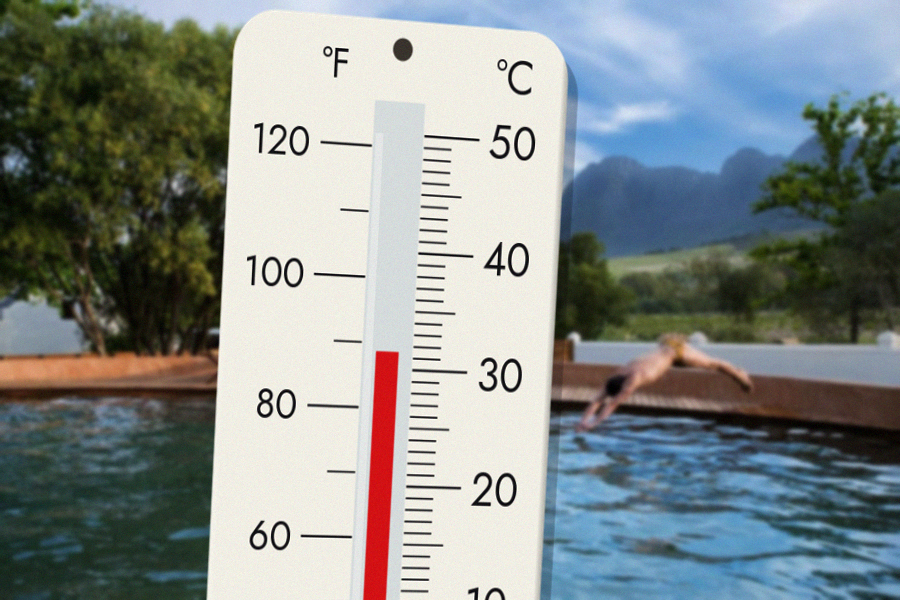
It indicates 31.5 °C
